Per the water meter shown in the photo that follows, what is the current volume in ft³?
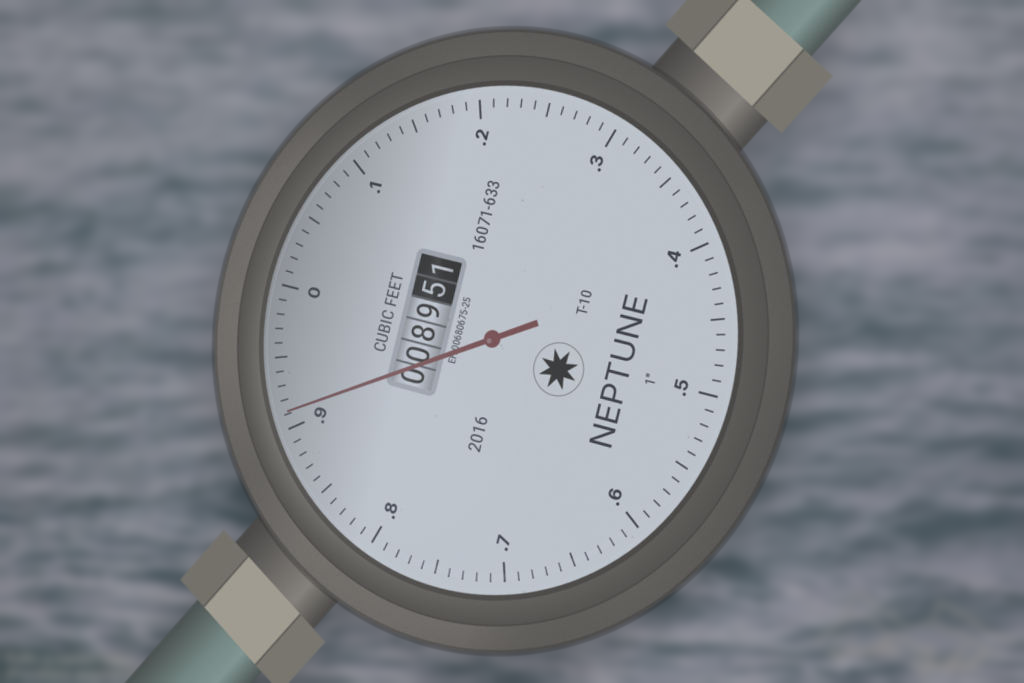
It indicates 8950.91 ft³
